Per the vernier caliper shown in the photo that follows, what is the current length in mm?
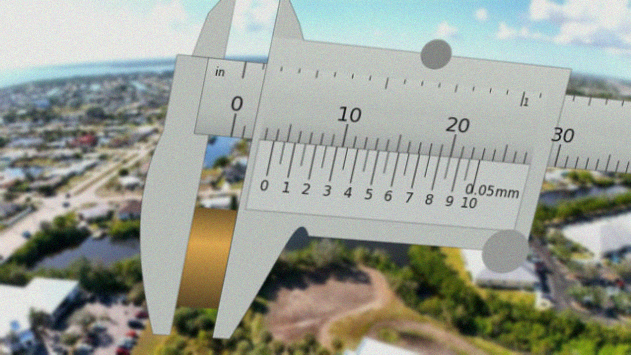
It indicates 3.8 mm
